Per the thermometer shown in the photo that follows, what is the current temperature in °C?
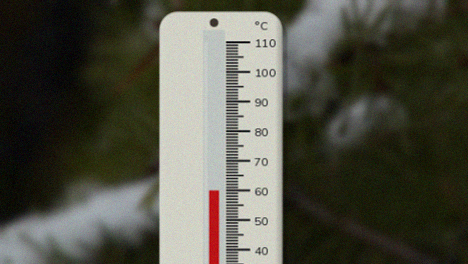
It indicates 60 °C
